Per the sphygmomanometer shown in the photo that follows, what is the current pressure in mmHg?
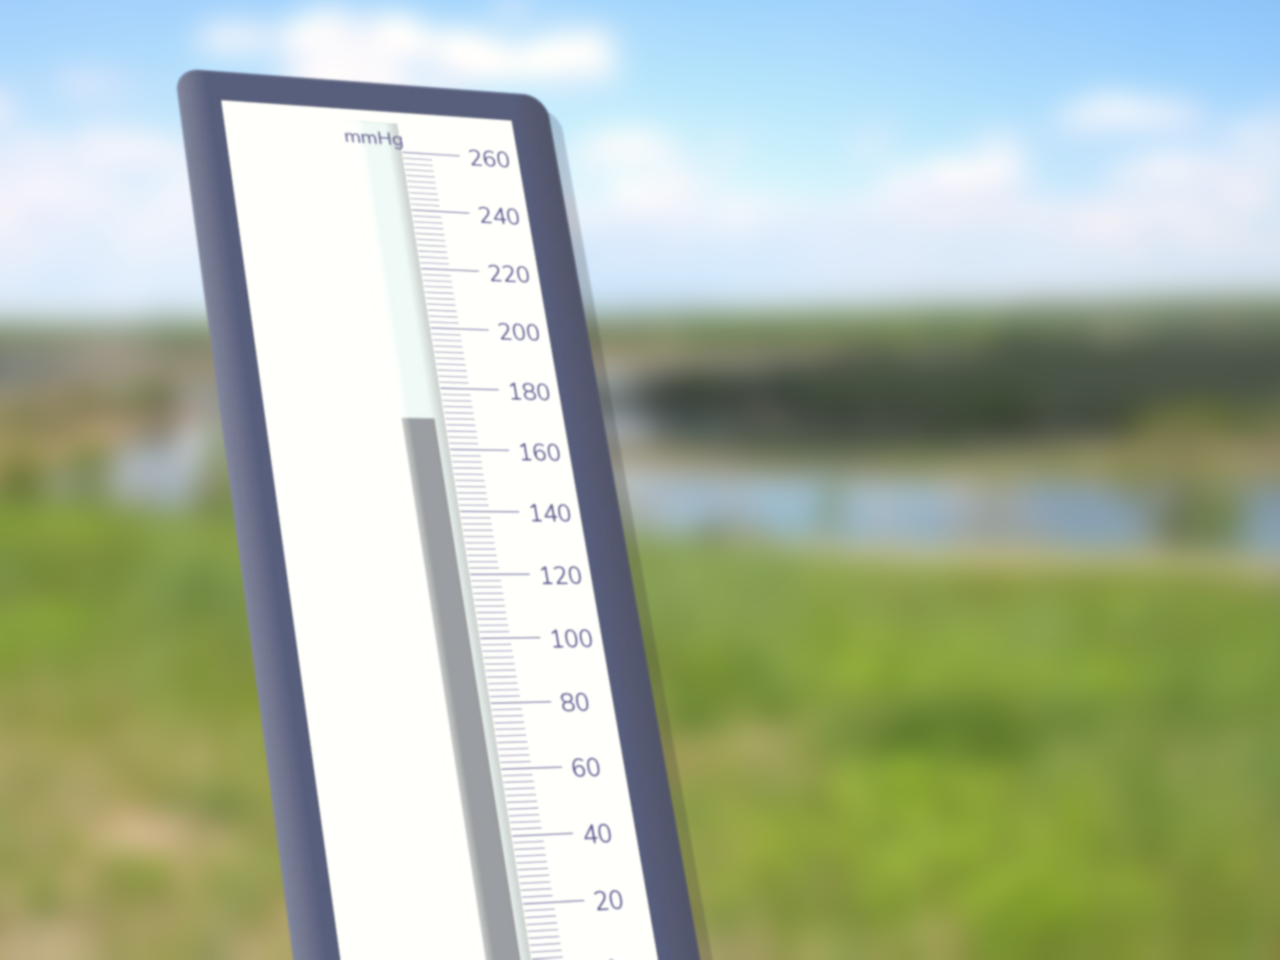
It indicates 170 mmHg
